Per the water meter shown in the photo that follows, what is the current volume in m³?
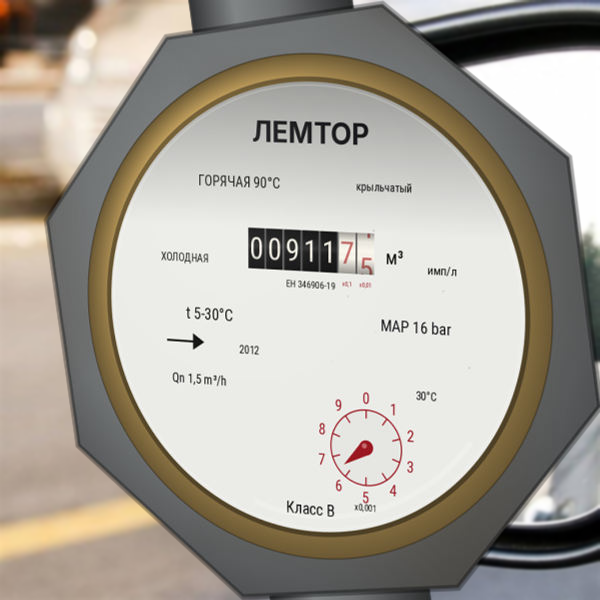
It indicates 911.746 m³
